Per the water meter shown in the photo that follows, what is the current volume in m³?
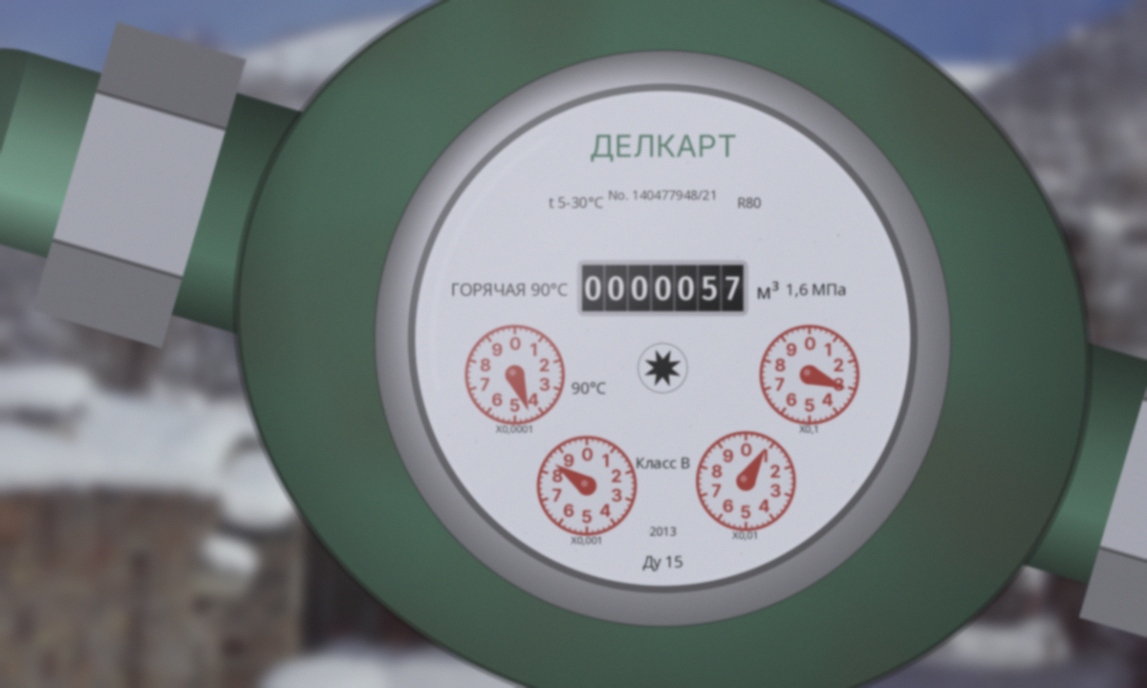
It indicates 57.3084 m³
